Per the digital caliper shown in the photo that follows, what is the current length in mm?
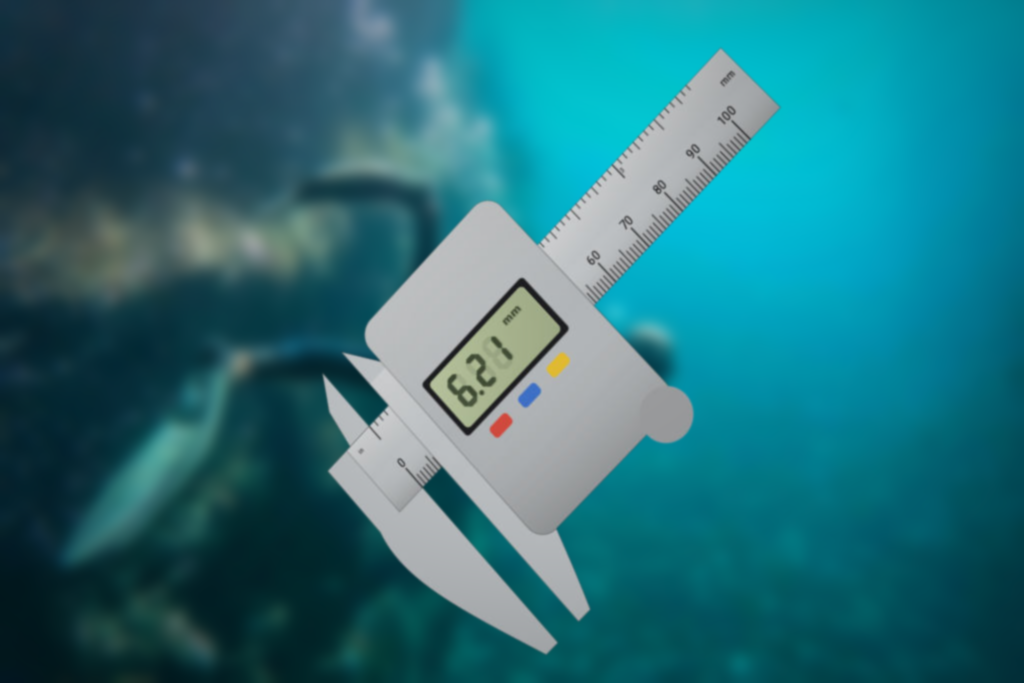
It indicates 6.21 mm
